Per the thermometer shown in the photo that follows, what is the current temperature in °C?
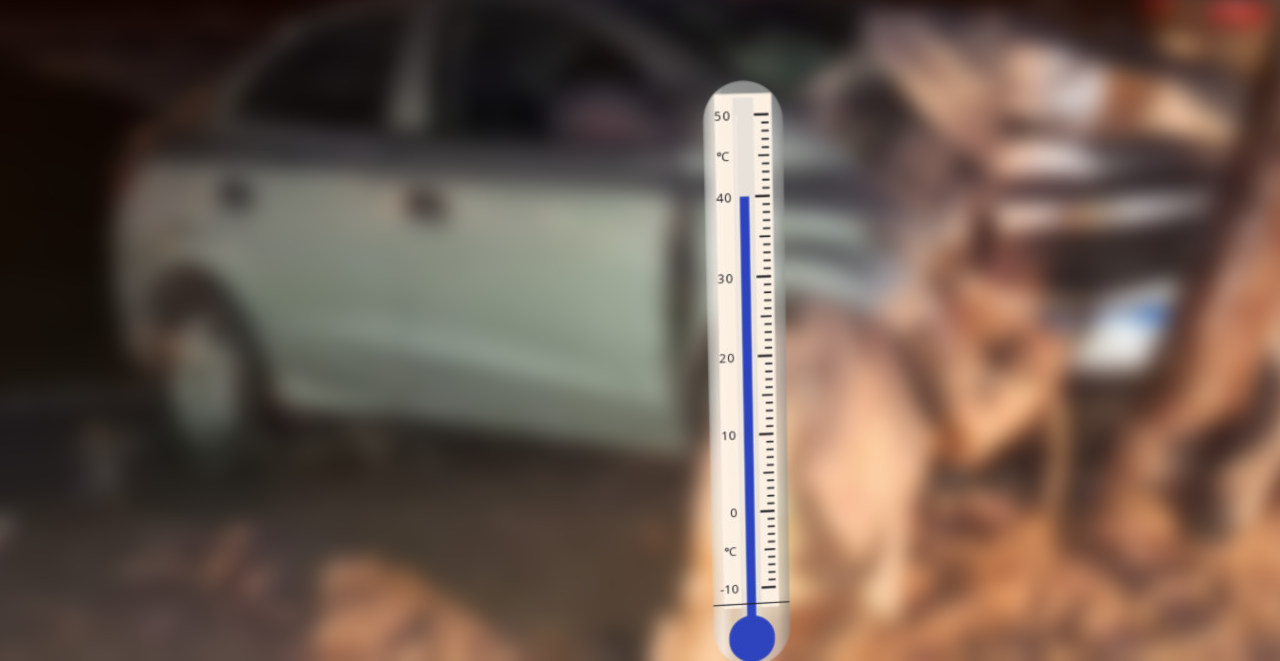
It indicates 40 °C
